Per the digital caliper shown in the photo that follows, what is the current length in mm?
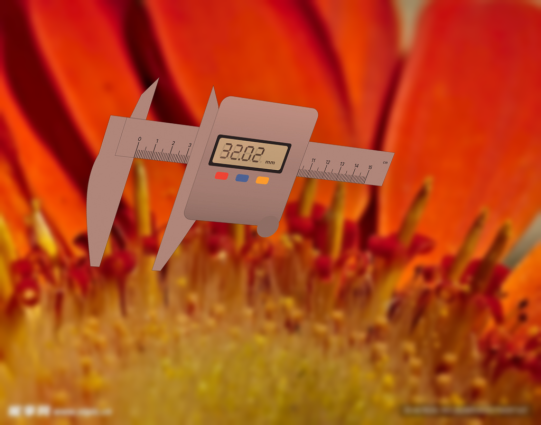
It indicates 32.02 mm
